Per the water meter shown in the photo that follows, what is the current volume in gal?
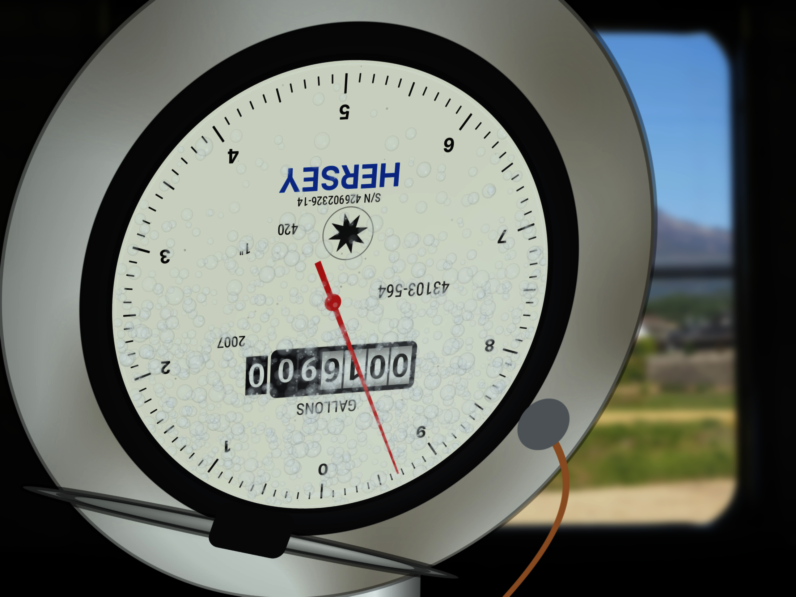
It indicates 16899.3 gal
